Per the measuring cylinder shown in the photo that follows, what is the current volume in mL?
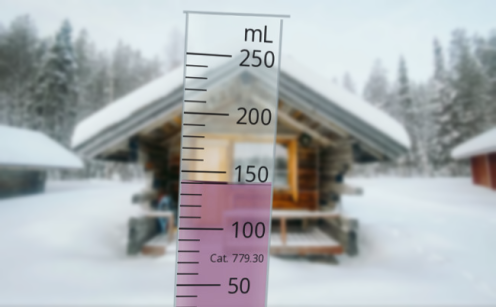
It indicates 140 mL
